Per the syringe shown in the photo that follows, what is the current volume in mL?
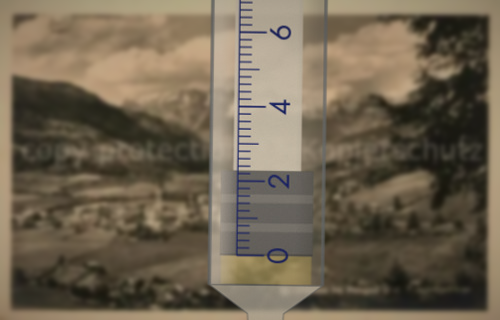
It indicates 0 mL
